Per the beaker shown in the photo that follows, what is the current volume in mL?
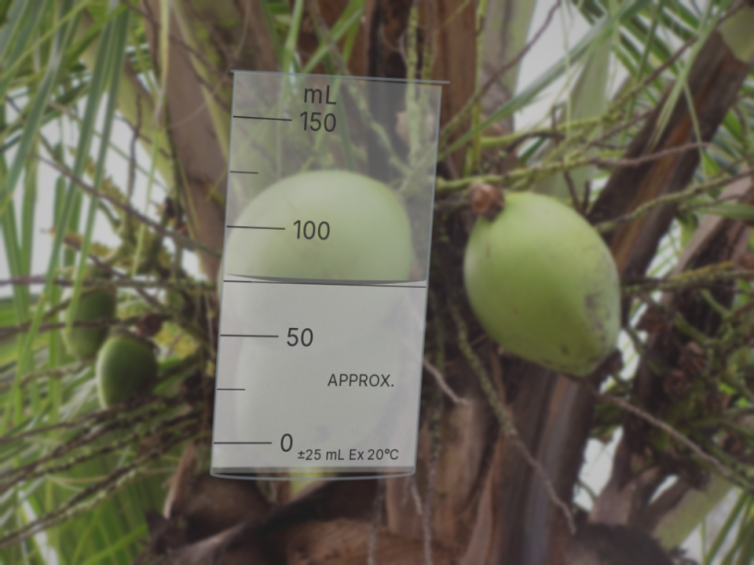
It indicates 75 mL
